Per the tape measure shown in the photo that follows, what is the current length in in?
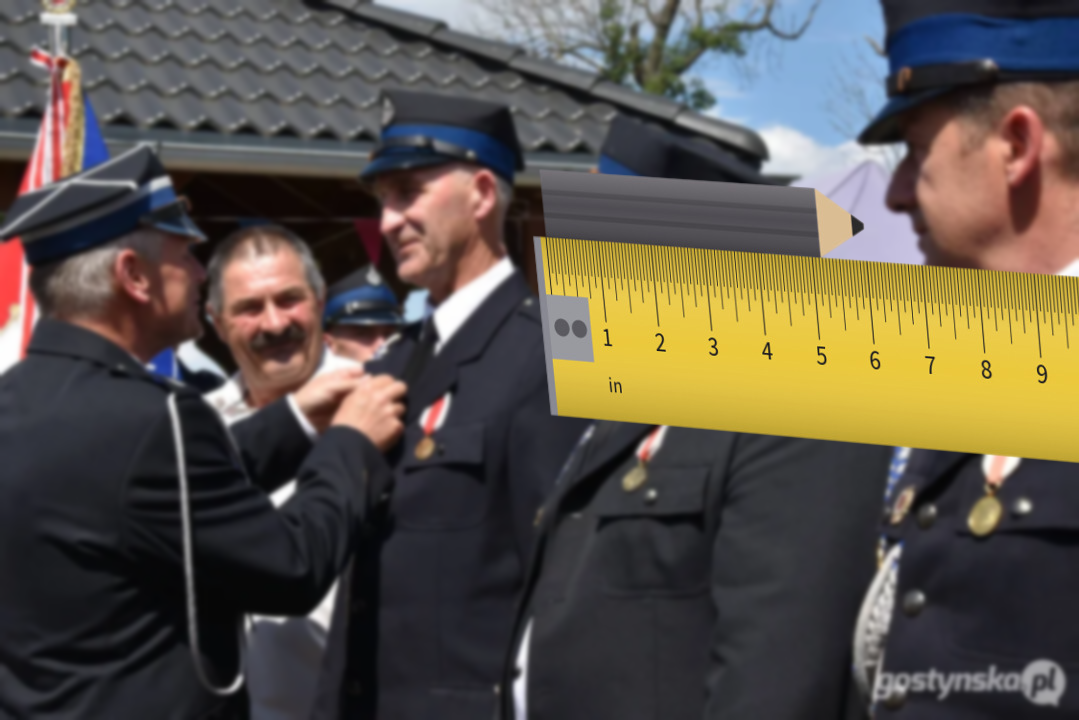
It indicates 6 in
